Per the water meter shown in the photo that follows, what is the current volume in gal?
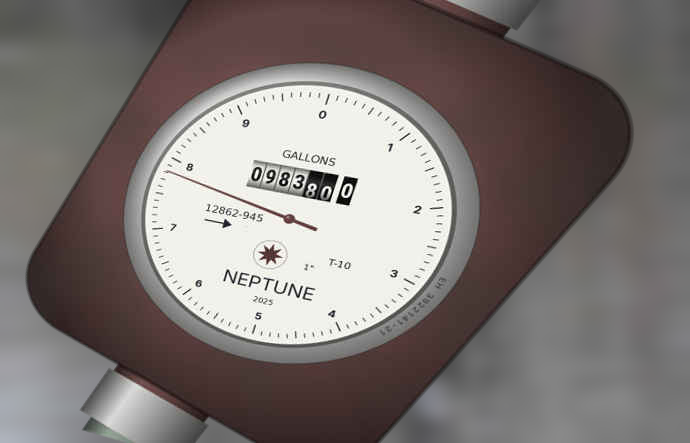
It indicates 983797.8 gal
